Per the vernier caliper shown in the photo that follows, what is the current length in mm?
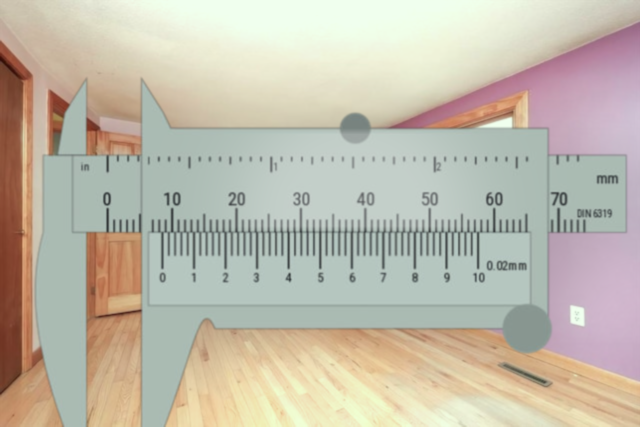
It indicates 8.5 mm
